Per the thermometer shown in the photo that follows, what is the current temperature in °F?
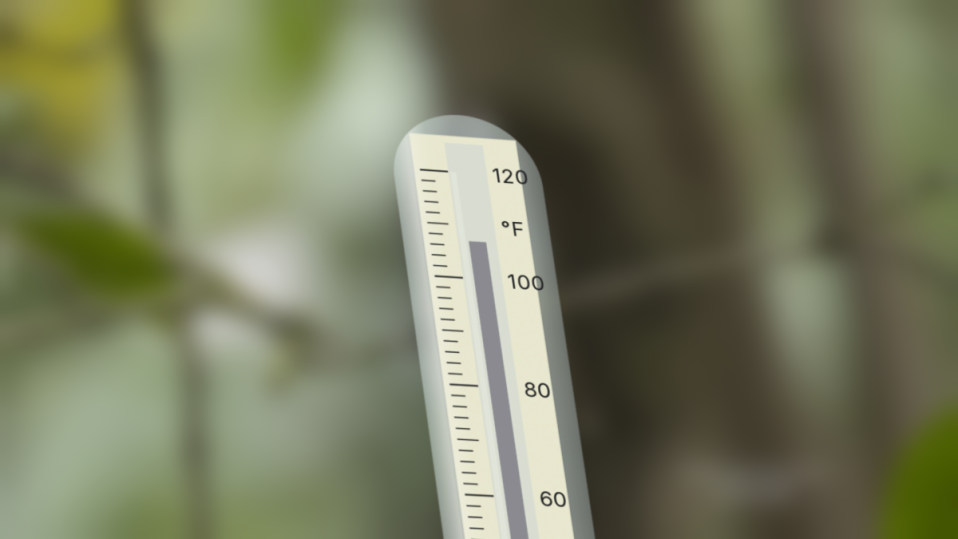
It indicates 107 °F
